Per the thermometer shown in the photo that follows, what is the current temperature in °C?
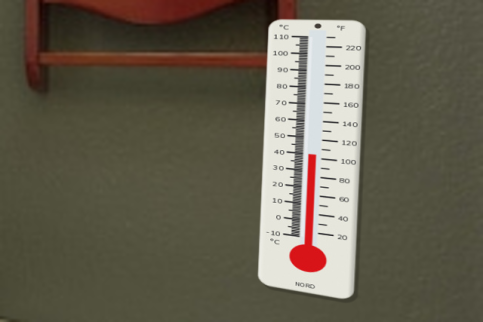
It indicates 40 °C
